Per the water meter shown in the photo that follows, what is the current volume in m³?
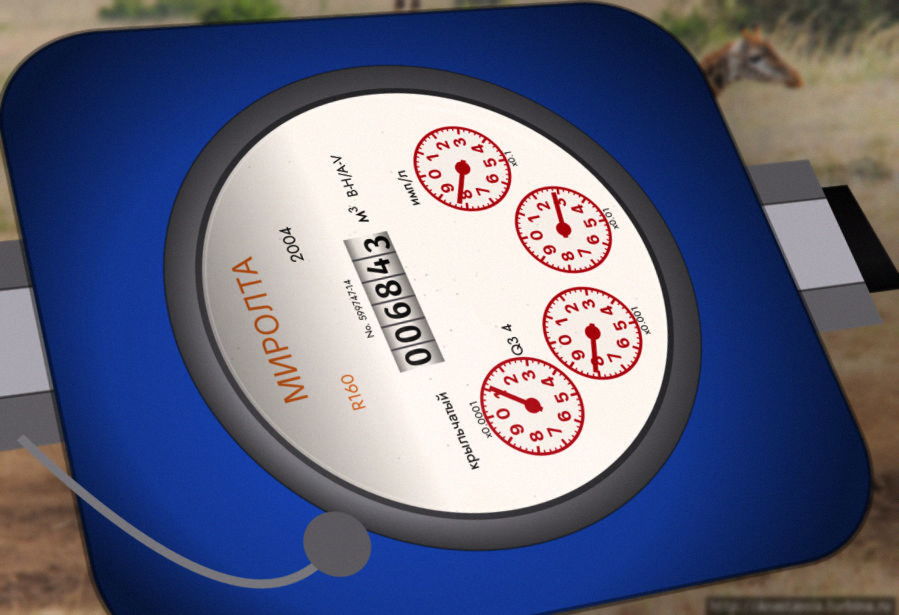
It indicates 6842.8281 m³
